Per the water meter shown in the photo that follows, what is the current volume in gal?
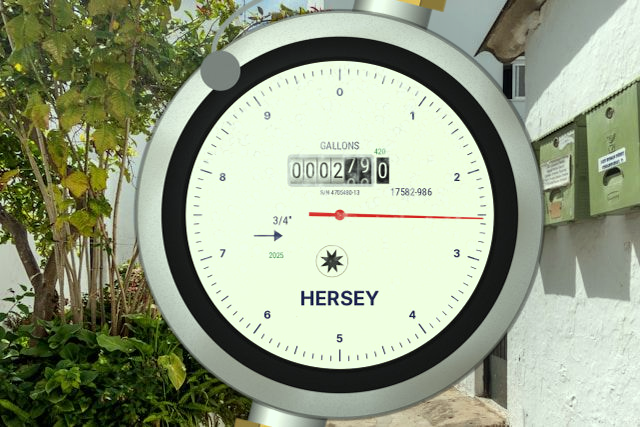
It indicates 2792.5 gal
